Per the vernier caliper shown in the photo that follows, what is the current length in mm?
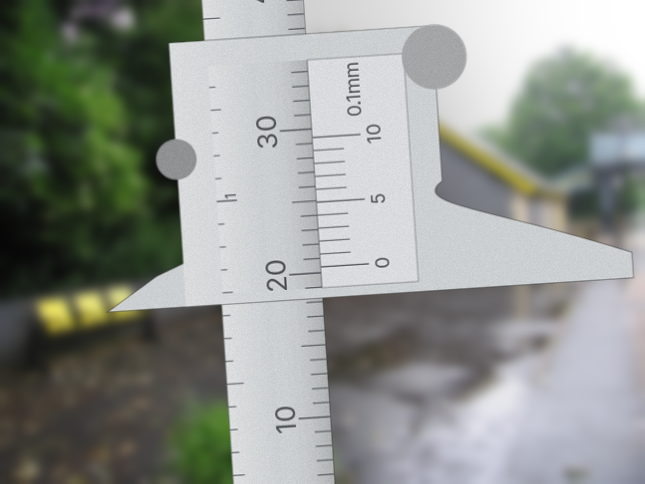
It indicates 20.4 mm
